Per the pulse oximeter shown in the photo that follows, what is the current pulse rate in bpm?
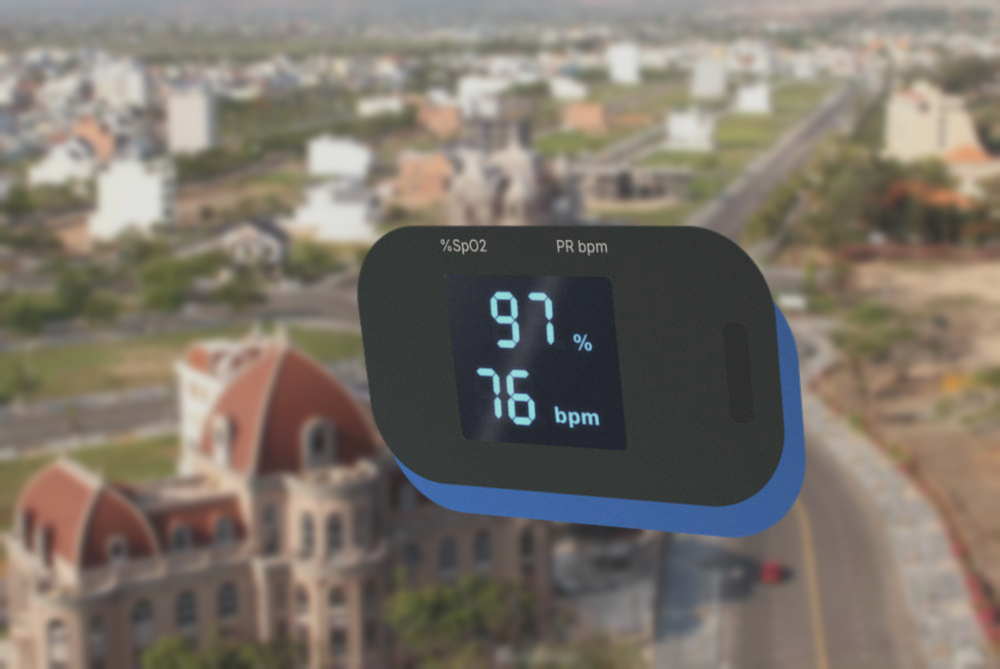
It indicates 76 bpm
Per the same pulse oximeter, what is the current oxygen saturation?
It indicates 97 %
